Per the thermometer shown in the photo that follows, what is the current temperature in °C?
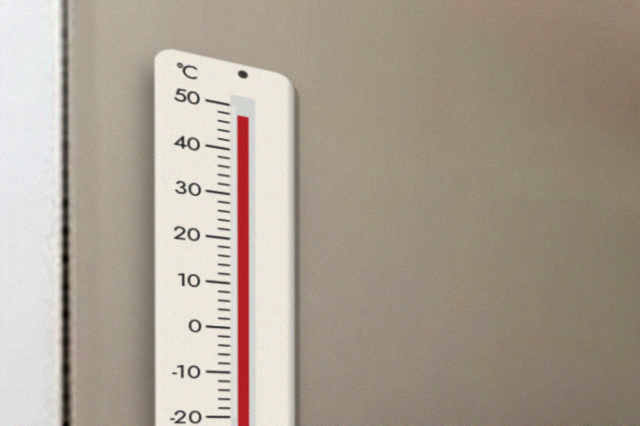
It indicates 48 °C
